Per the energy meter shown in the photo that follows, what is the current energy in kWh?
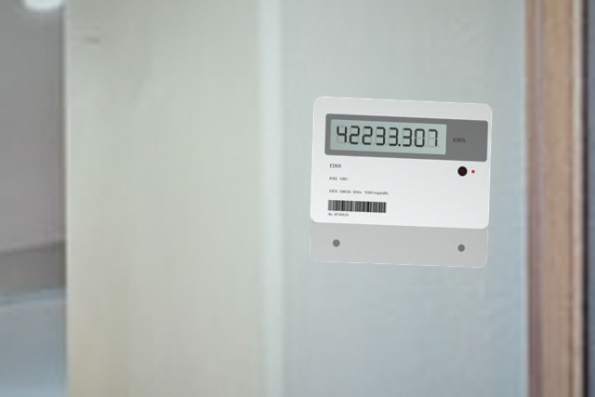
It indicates 42233.307 kWh
